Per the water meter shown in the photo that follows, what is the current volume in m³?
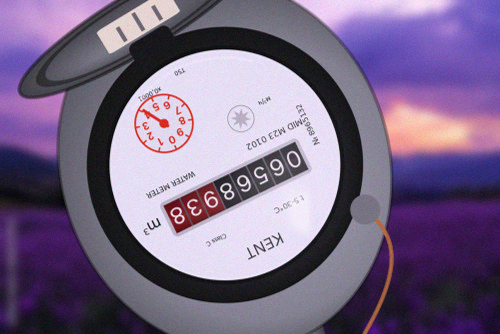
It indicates 6568.9384 m³
